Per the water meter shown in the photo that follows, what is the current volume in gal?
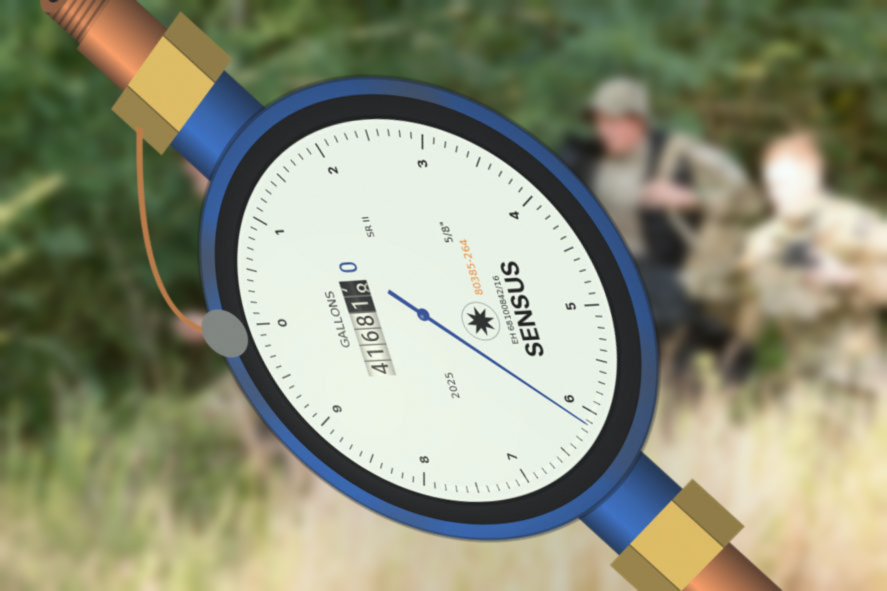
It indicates 4168176.1 gal
